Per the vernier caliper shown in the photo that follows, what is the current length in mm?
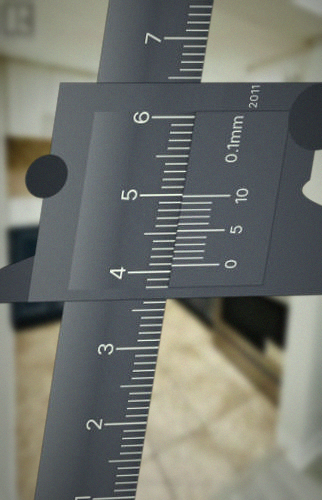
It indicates 40.8 mm
